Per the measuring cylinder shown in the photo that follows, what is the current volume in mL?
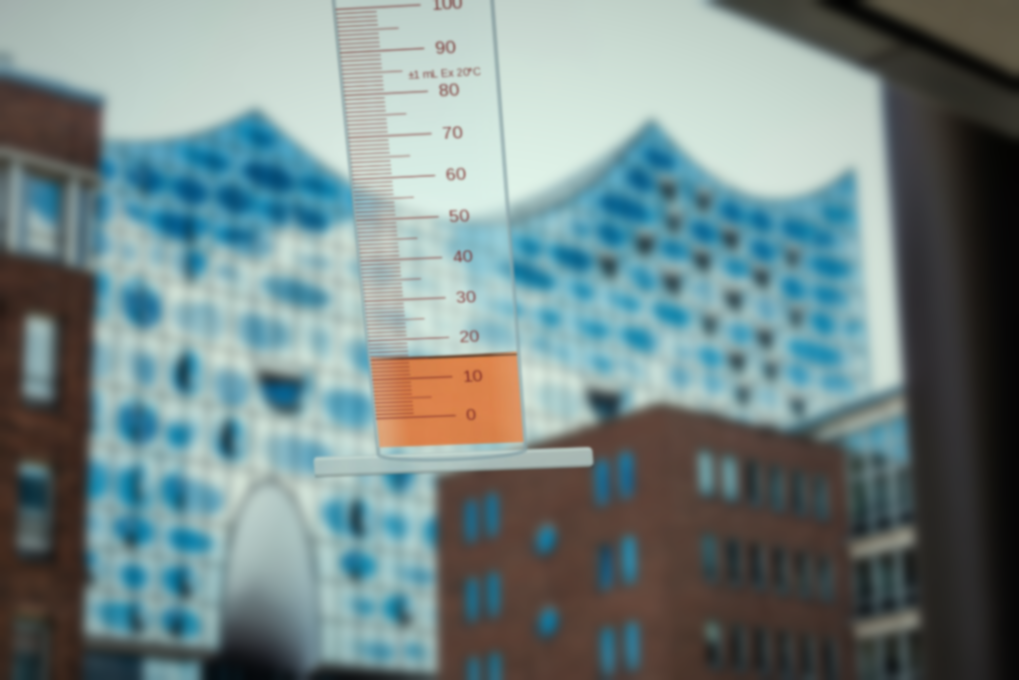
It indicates 15 mL
